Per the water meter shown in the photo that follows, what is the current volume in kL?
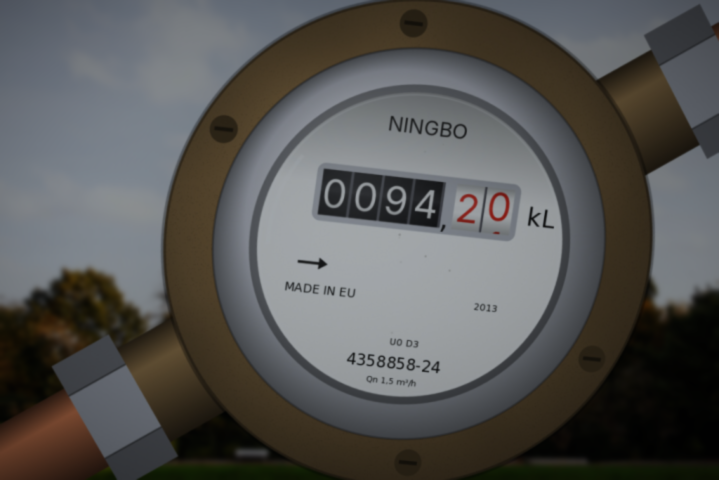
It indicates 94.20 kL
